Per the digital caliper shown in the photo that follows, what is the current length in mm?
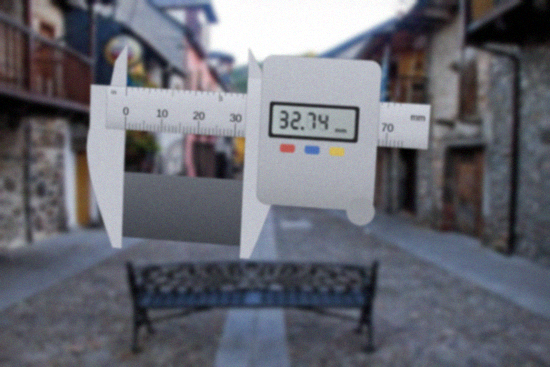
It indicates 32.74 mm
